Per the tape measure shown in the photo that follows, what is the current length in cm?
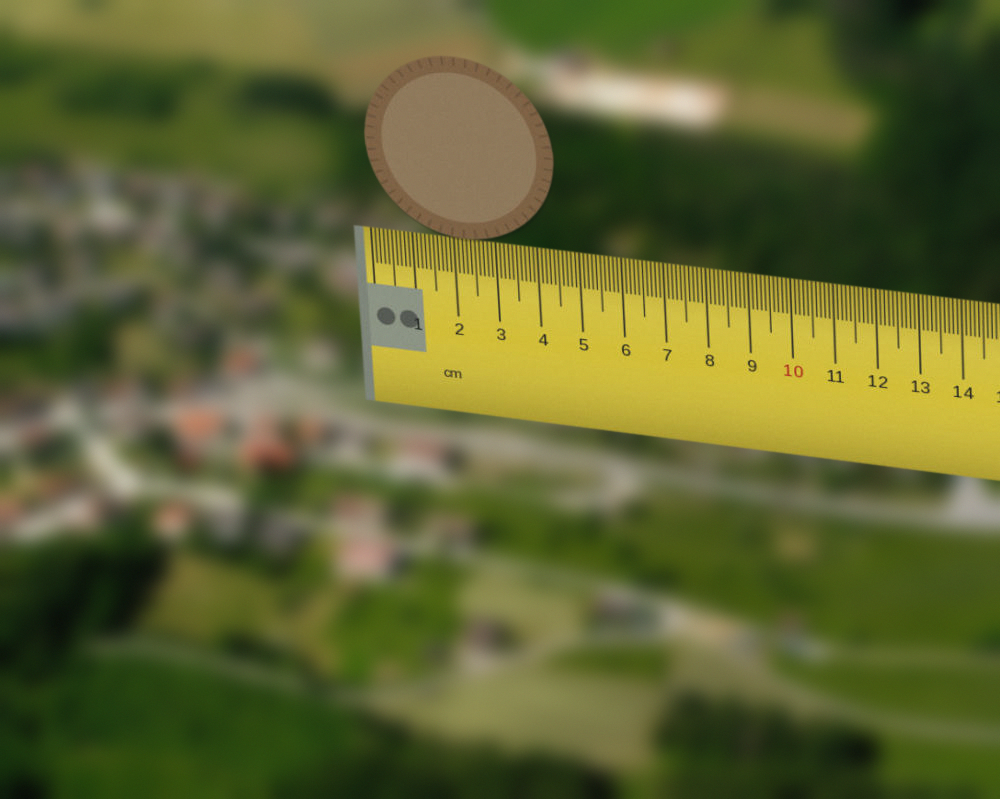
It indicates 4.5 cm
